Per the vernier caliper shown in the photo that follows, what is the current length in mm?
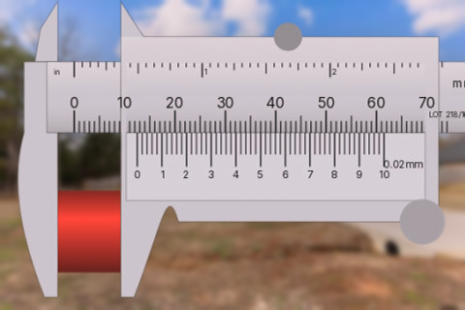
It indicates 12.5 mm
